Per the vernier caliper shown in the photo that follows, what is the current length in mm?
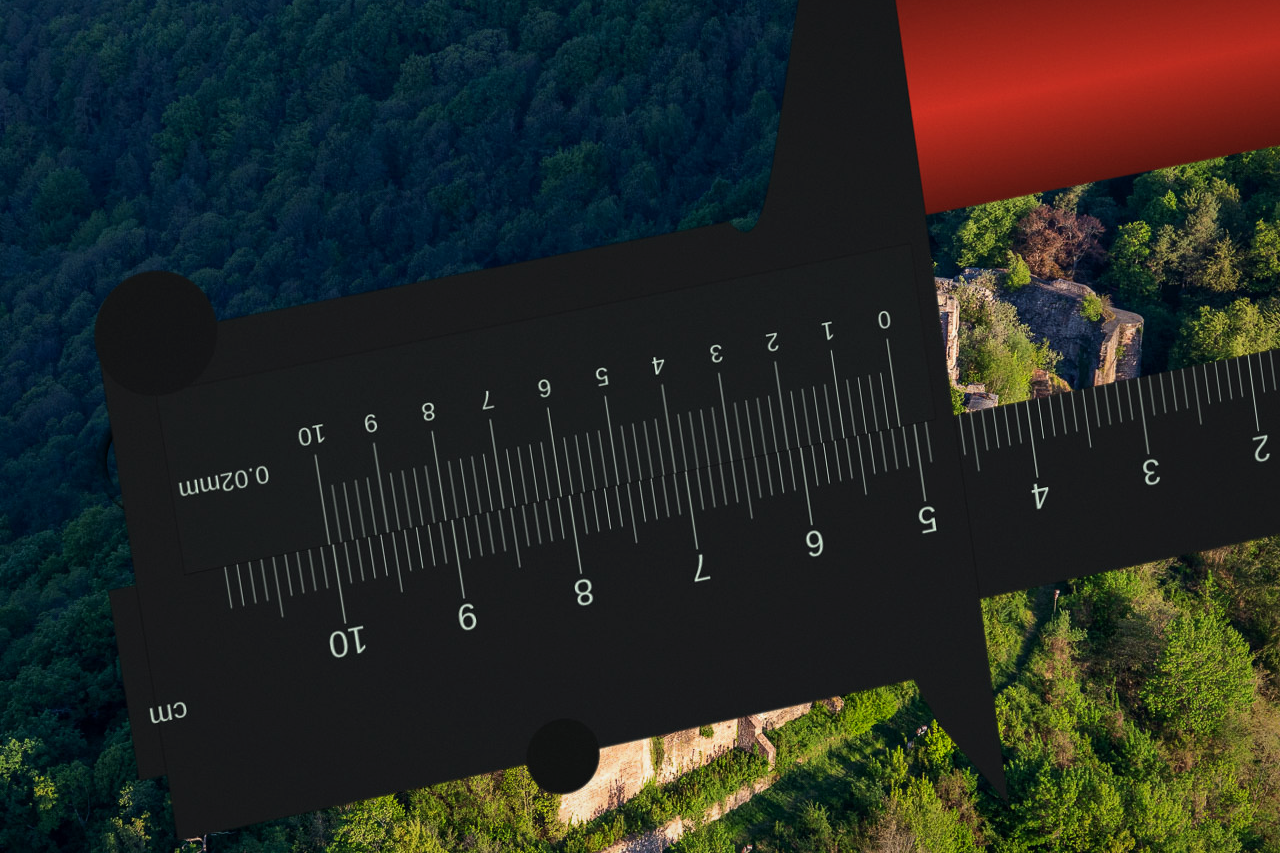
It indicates 51.3 mm
